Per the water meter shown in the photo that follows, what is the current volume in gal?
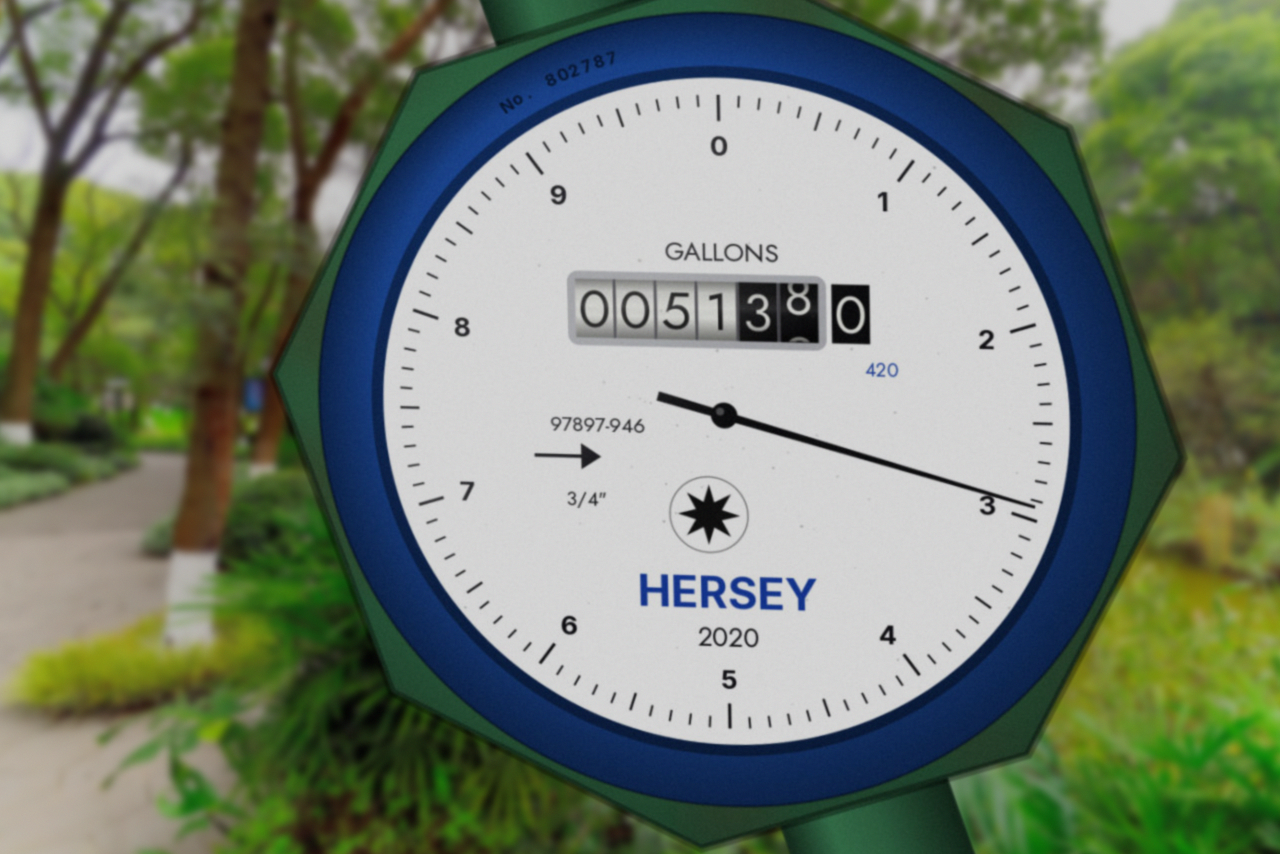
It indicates 51382.9 gal
